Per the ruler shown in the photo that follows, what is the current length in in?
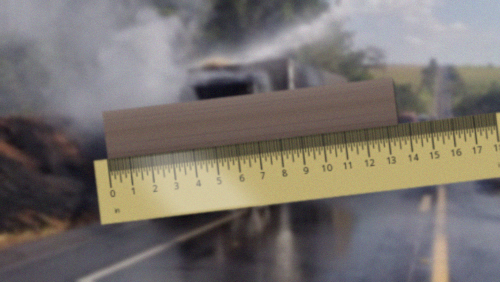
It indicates 13.5 in
